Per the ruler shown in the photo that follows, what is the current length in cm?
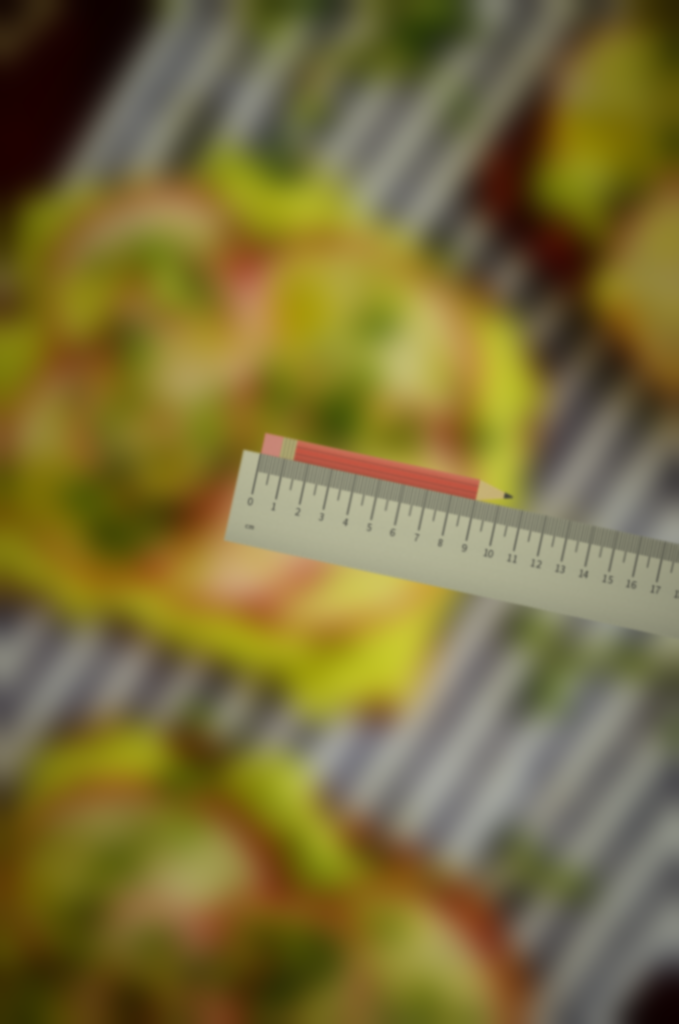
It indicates 10.5 cm
